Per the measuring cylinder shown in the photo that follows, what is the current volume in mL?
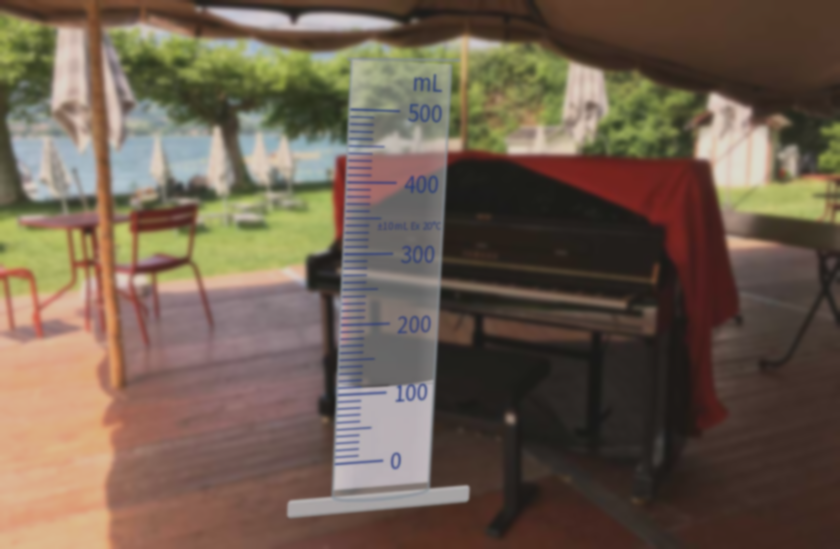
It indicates 110 mL
